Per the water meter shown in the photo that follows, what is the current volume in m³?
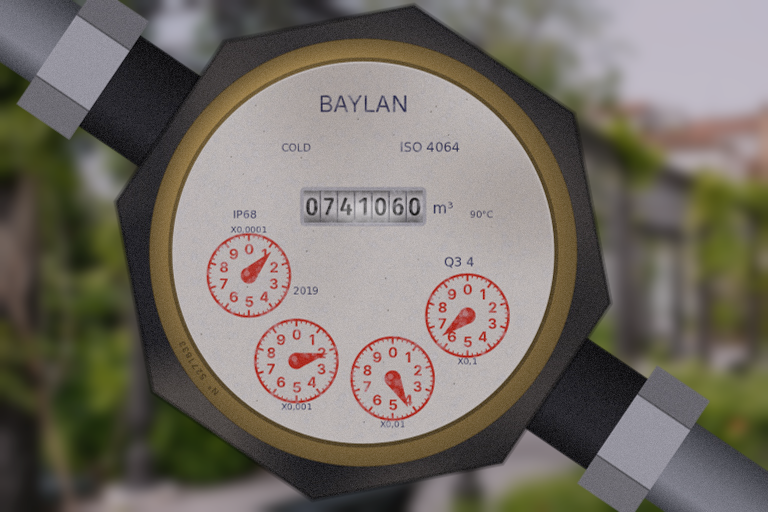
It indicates 741060.6421 m³
